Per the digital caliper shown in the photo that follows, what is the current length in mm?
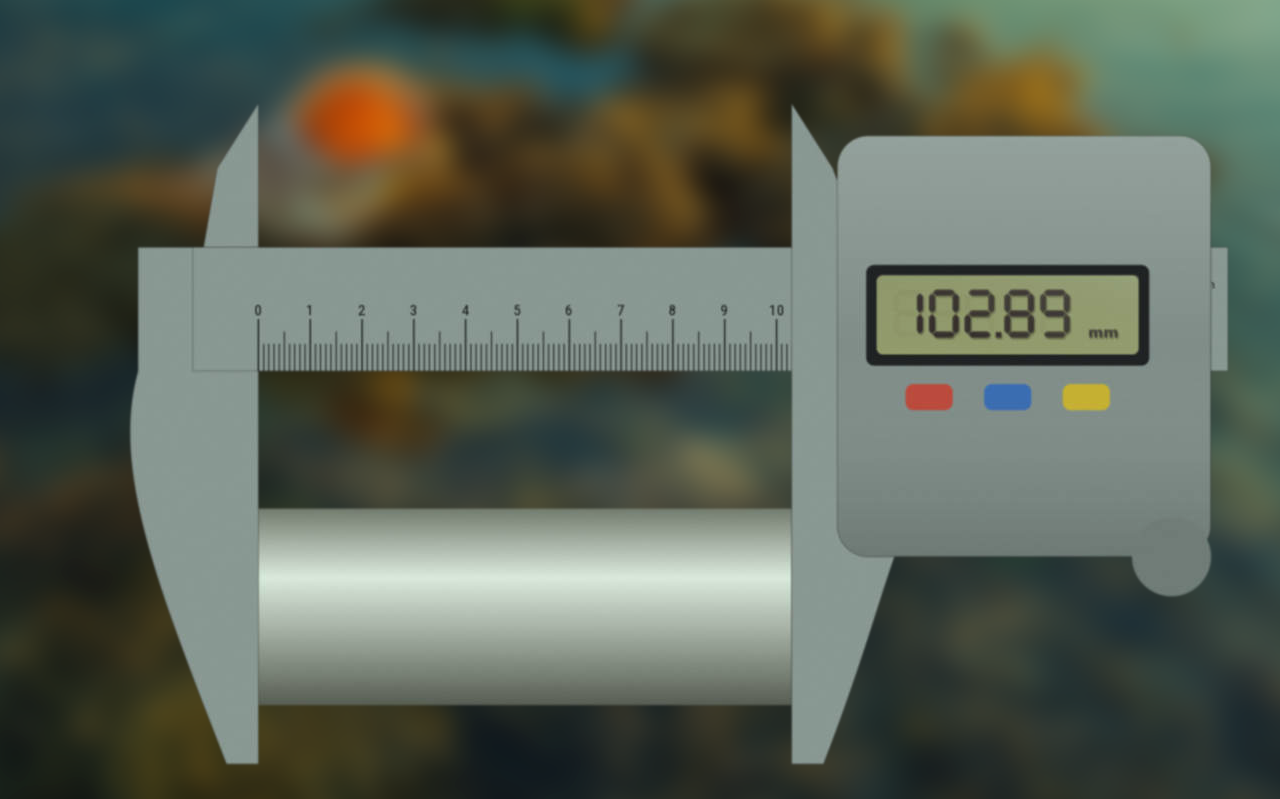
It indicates 102.89 mm
